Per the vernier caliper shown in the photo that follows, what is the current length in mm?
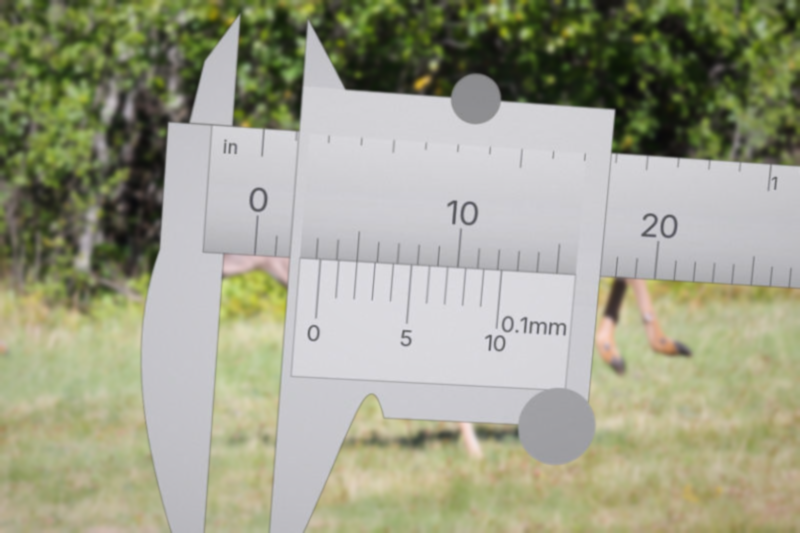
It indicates 3.2 mm
